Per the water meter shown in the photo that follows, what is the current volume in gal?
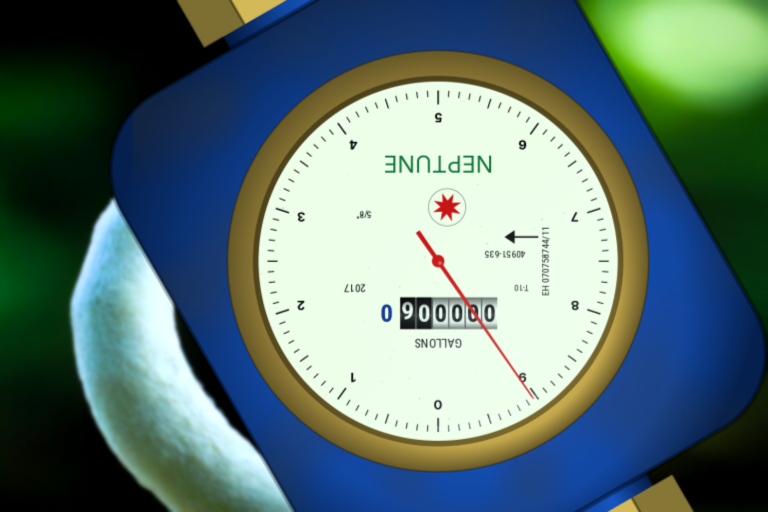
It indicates 59.0 gal
